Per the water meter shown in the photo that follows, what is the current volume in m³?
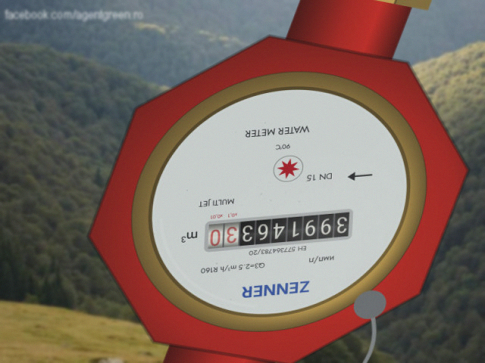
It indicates 3991463.30 m³
